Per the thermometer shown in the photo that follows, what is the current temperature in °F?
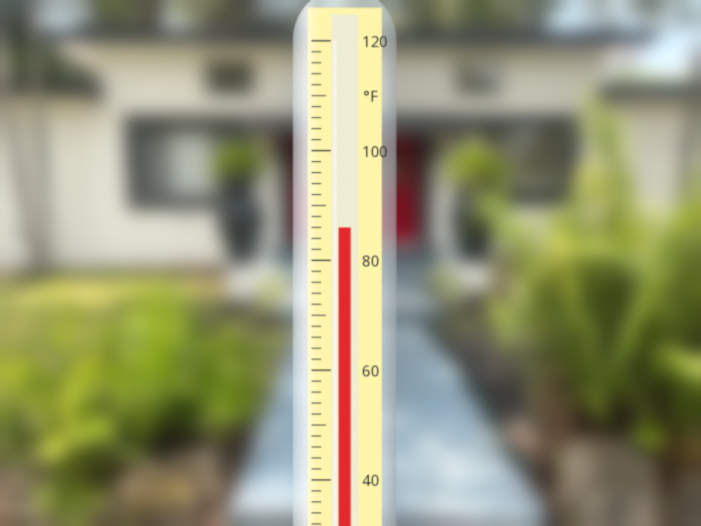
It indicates 86 °F
